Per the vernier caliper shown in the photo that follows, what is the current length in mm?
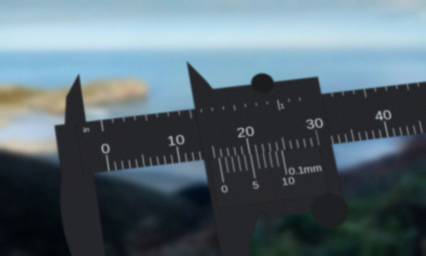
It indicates 15.6 mm
